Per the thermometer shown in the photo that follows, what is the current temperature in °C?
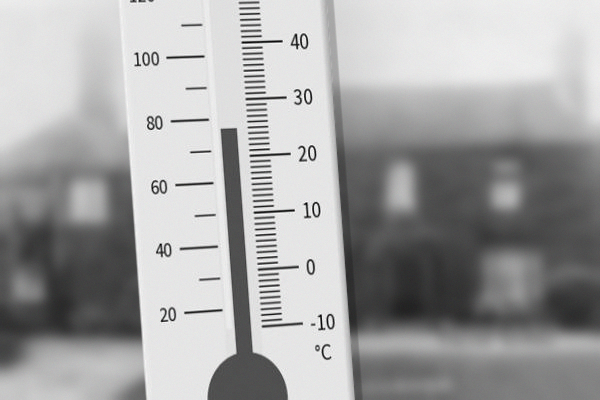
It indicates 25 °C
